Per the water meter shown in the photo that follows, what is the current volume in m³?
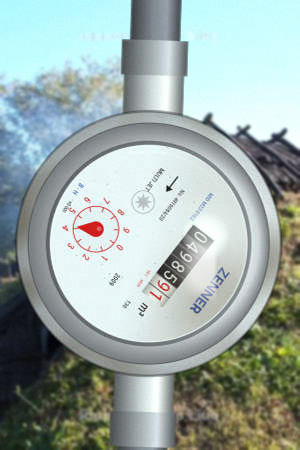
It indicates 4985.914 m³
